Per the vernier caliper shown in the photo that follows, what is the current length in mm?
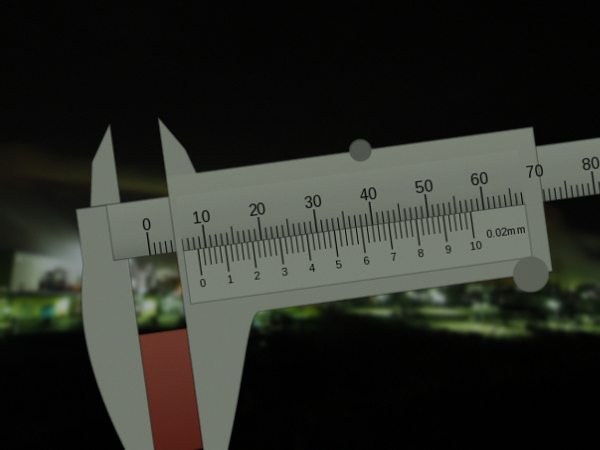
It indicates 8.6 mm
